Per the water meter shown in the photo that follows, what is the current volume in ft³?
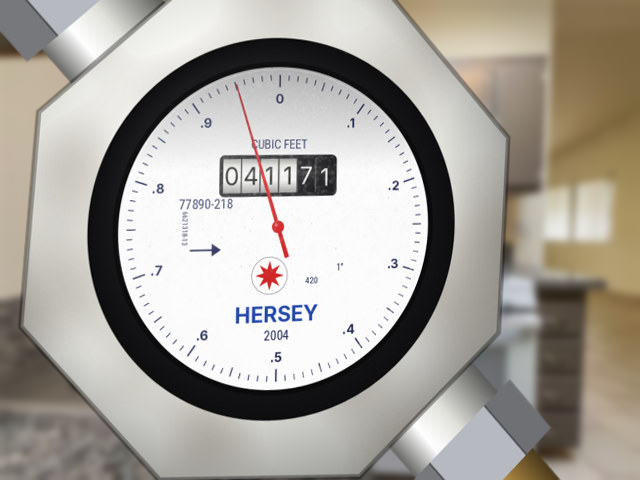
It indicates 41170.95 ft³
